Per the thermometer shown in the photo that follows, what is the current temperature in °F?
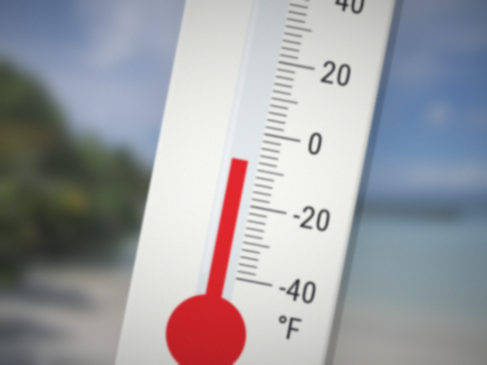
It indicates -8 °F
